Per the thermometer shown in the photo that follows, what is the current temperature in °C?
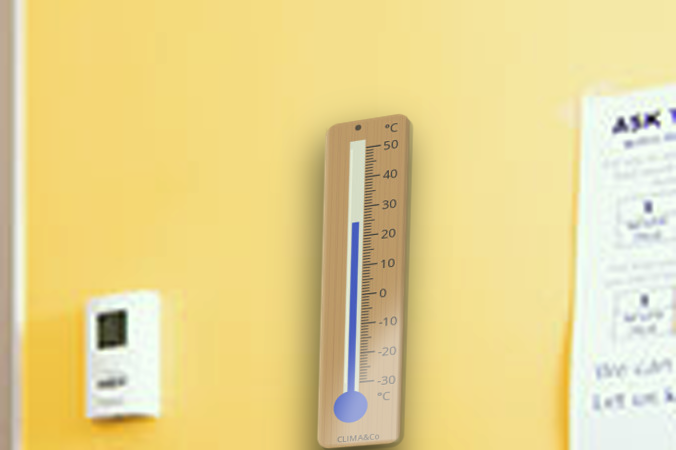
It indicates 25 °C
